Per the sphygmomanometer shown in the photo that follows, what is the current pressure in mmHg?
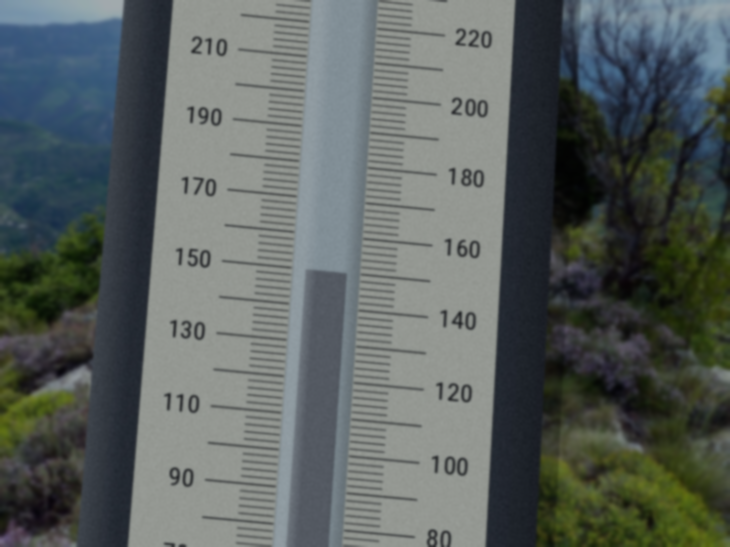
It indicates 150 mmHg
